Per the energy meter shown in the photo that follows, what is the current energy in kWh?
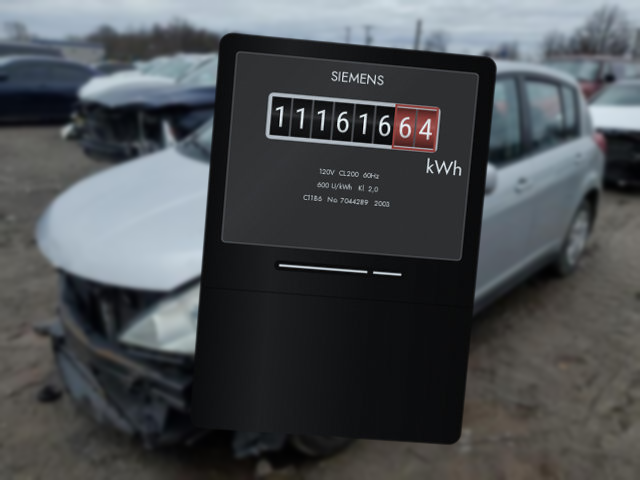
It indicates 111616.64 kWh
